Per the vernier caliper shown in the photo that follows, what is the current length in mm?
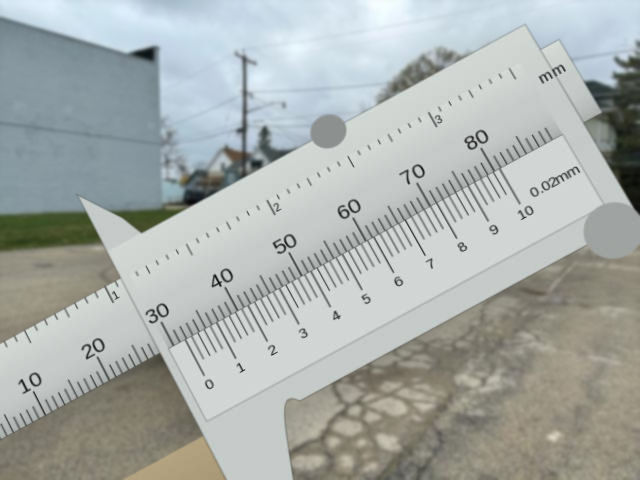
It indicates 31.8 mm
